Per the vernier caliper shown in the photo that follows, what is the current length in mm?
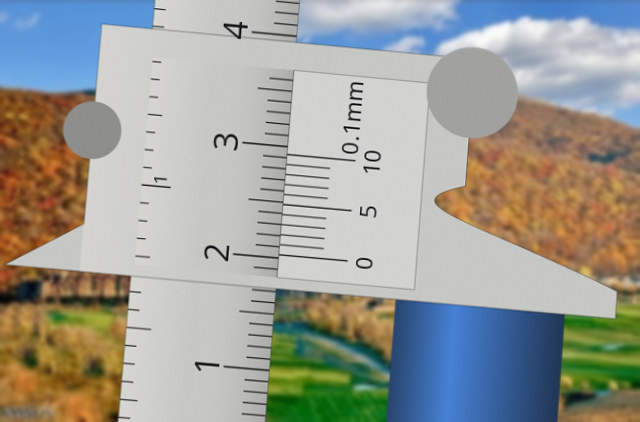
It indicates 20.3 mm
